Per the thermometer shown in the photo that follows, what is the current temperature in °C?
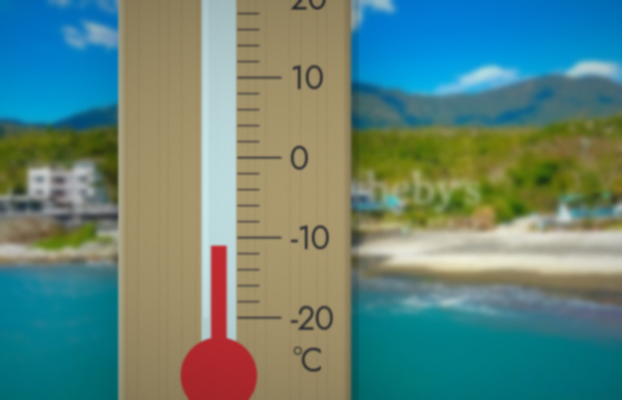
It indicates -11 °C
